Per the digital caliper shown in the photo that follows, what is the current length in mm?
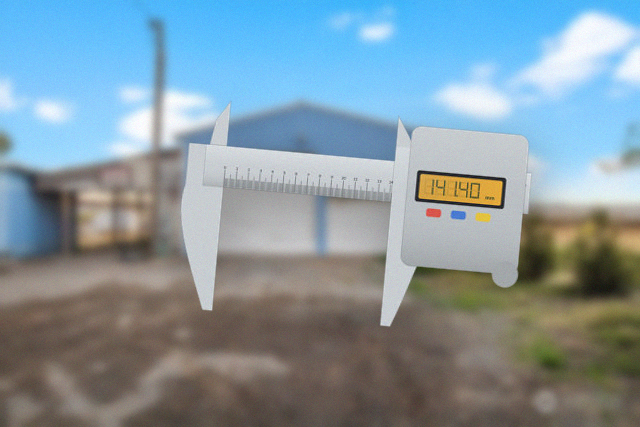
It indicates 141.40 mm
